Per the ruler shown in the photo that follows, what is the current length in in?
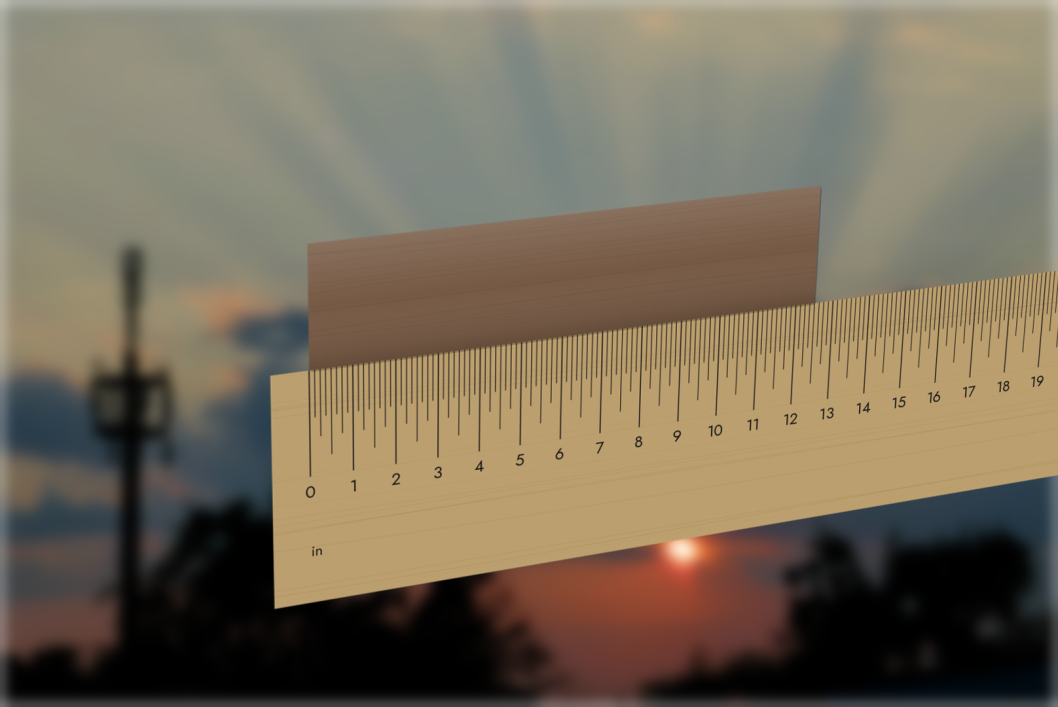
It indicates 12.5 in
